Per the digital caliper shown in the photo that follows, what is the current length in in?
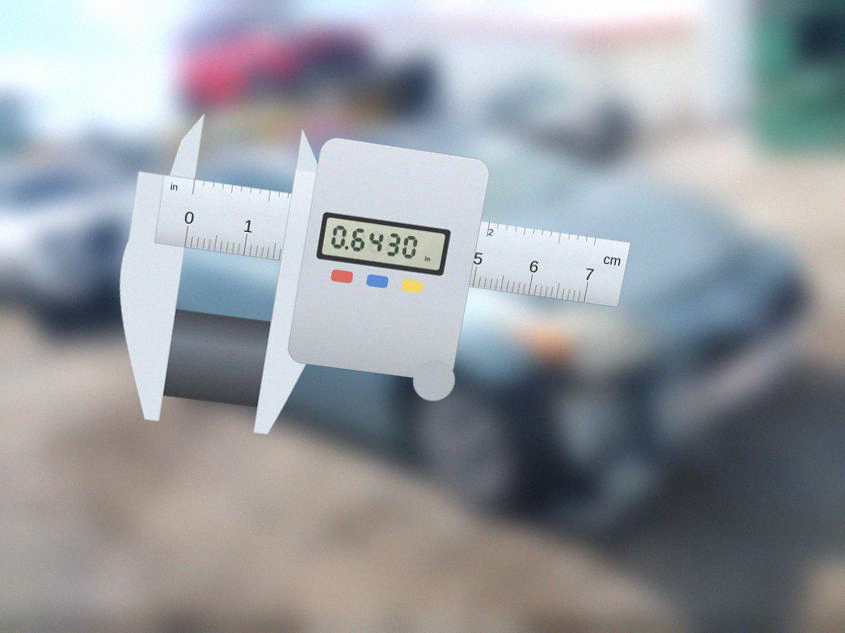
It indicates 0.6430 in
